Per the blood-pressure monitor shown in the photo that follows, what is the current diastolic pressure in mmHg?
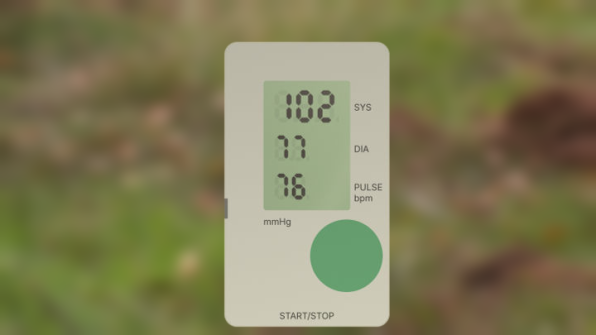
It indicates 77 mmHg
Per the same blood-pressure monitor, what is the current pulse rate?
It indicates 76 bpm
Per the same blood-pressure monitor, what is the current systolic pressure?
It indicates 102 mmHg
